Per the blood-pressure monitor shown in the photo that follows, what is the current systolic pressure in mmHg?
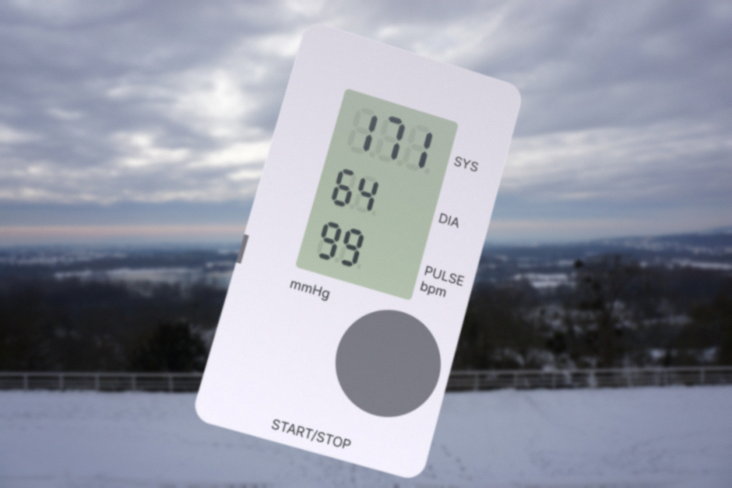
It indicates 171 mmHg
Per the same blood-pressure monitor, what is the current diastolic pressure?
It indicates 64 mmHg
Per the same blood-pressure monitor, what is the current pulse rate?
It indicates 99 bpm
